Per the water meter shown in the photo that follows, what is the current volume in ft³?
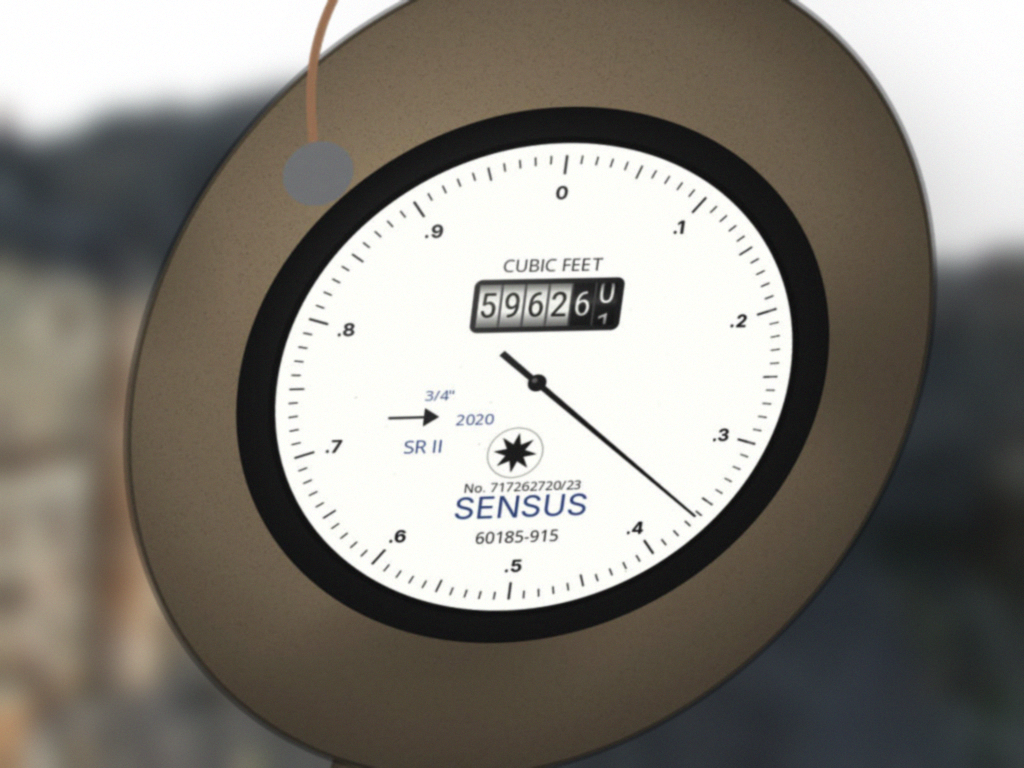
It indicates 596260.36 ft³
